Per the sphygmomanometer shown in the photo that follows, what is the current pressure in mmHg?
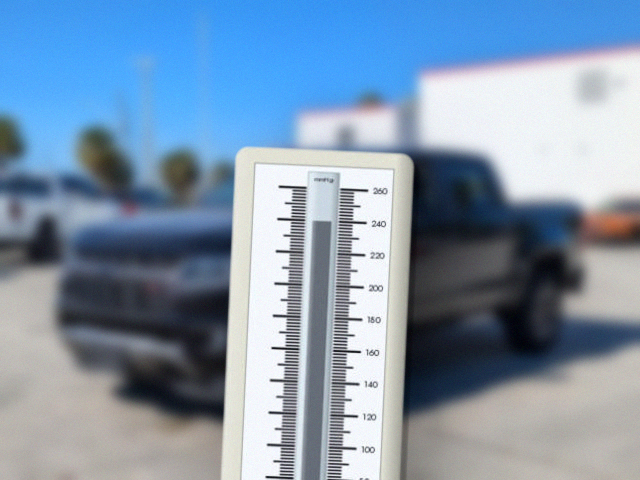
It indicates 240 mmHg
